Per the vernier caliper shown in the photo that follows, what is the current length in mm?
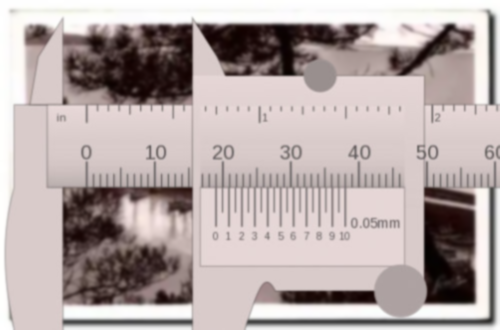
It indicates 19.0 mm
